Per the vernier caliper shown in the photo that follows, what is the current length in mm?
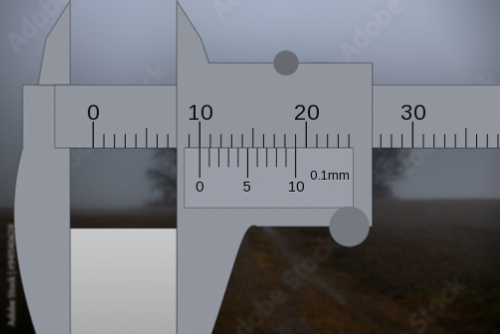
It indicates 10.0 mm
